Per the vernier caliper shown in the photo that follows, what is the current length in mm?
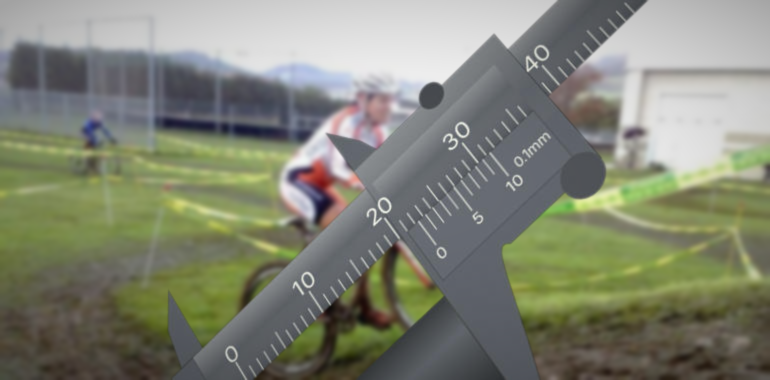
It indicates 22.4 mm
